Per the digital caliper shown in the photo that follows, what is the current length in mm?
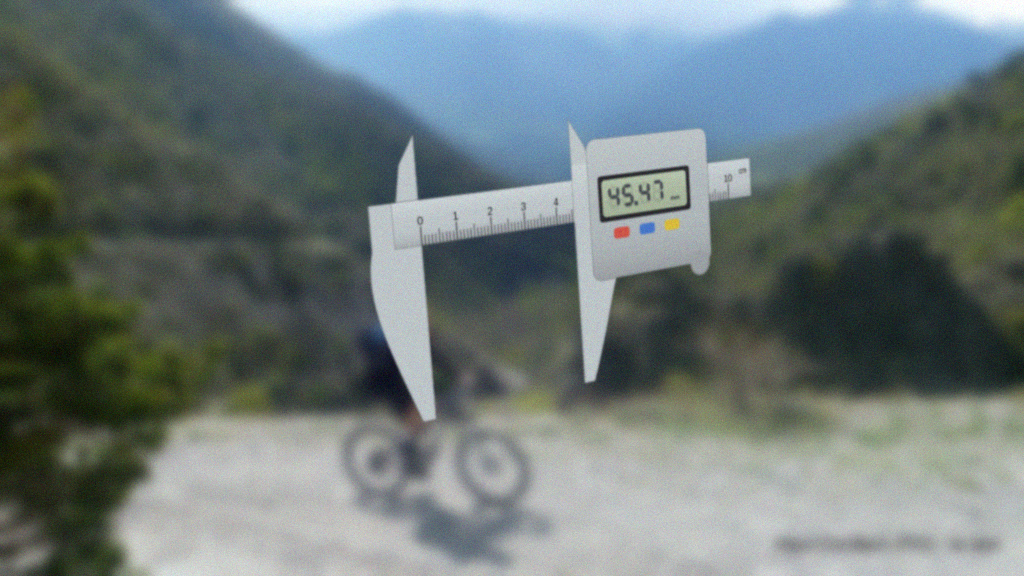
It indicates 45.47 mm
